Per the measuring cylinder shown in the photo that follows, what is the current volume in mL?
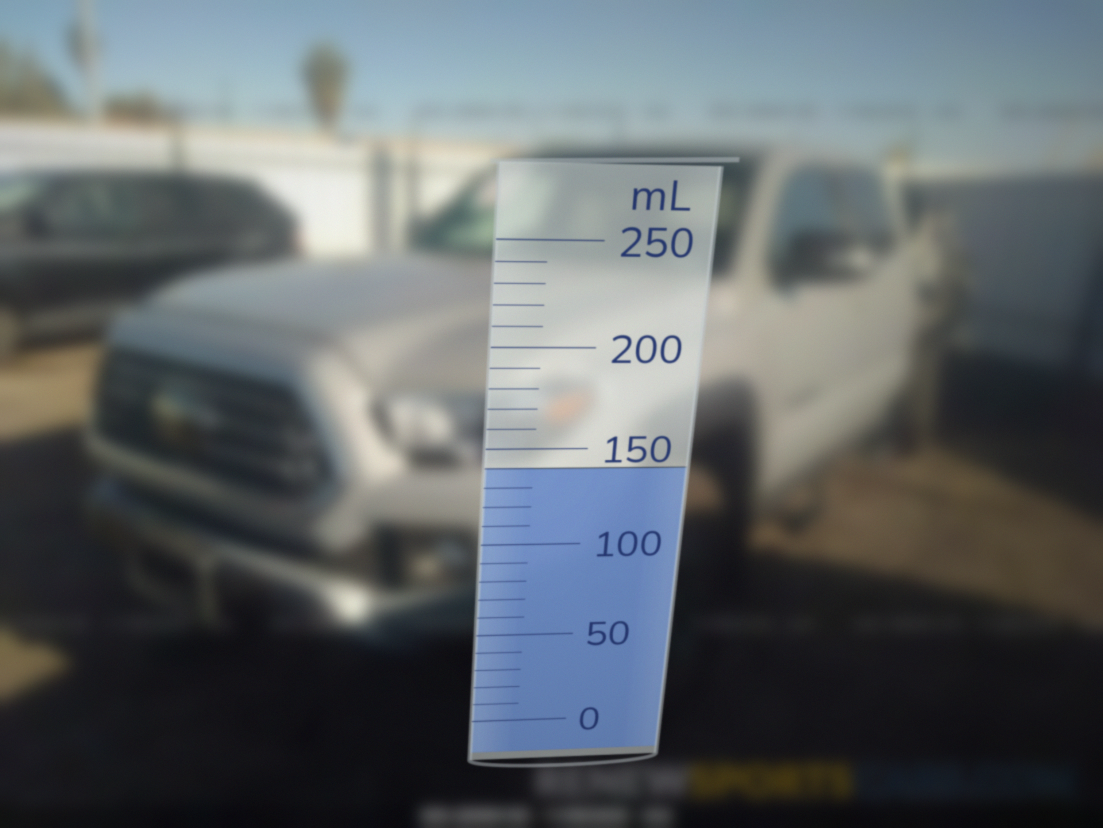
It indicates 140 mL
